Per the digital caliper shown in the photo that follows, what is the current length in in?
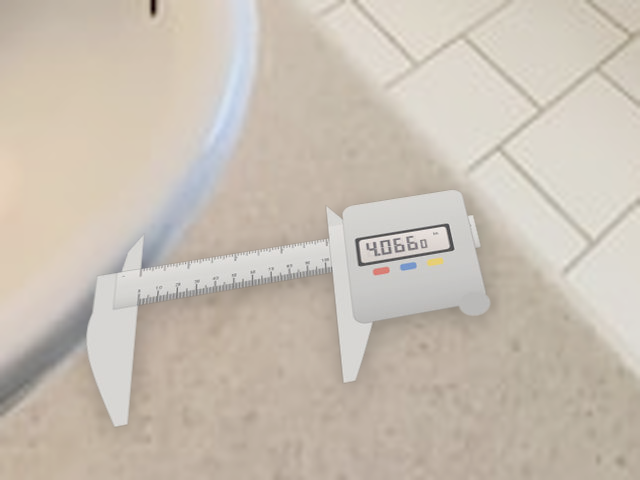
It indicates 4.0660 in
